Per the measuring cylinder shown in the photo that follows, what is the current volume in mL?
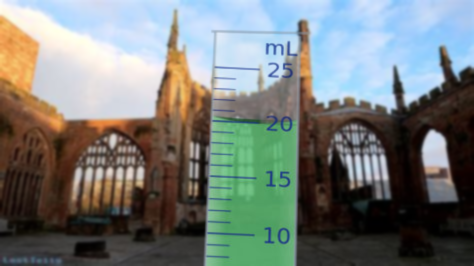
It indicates 20 mL
